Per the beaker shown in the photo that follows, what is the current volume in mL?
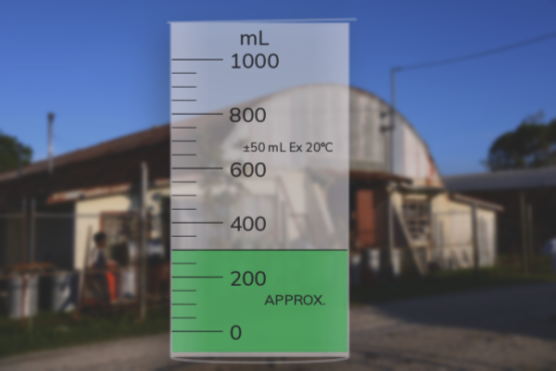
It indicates 300 mL
